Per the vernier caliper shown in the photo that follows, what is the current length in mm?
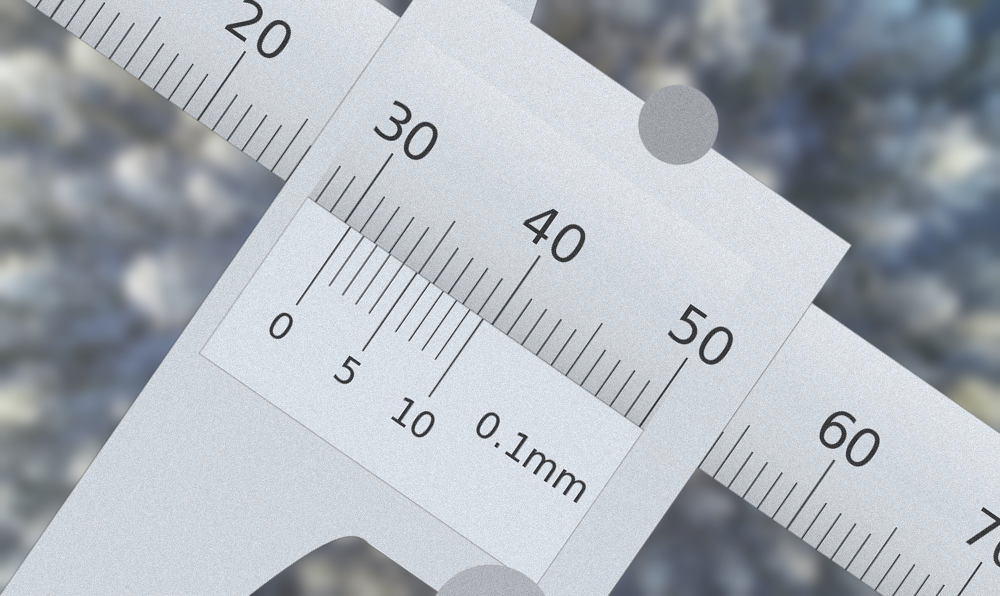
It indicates 30.4 mm
